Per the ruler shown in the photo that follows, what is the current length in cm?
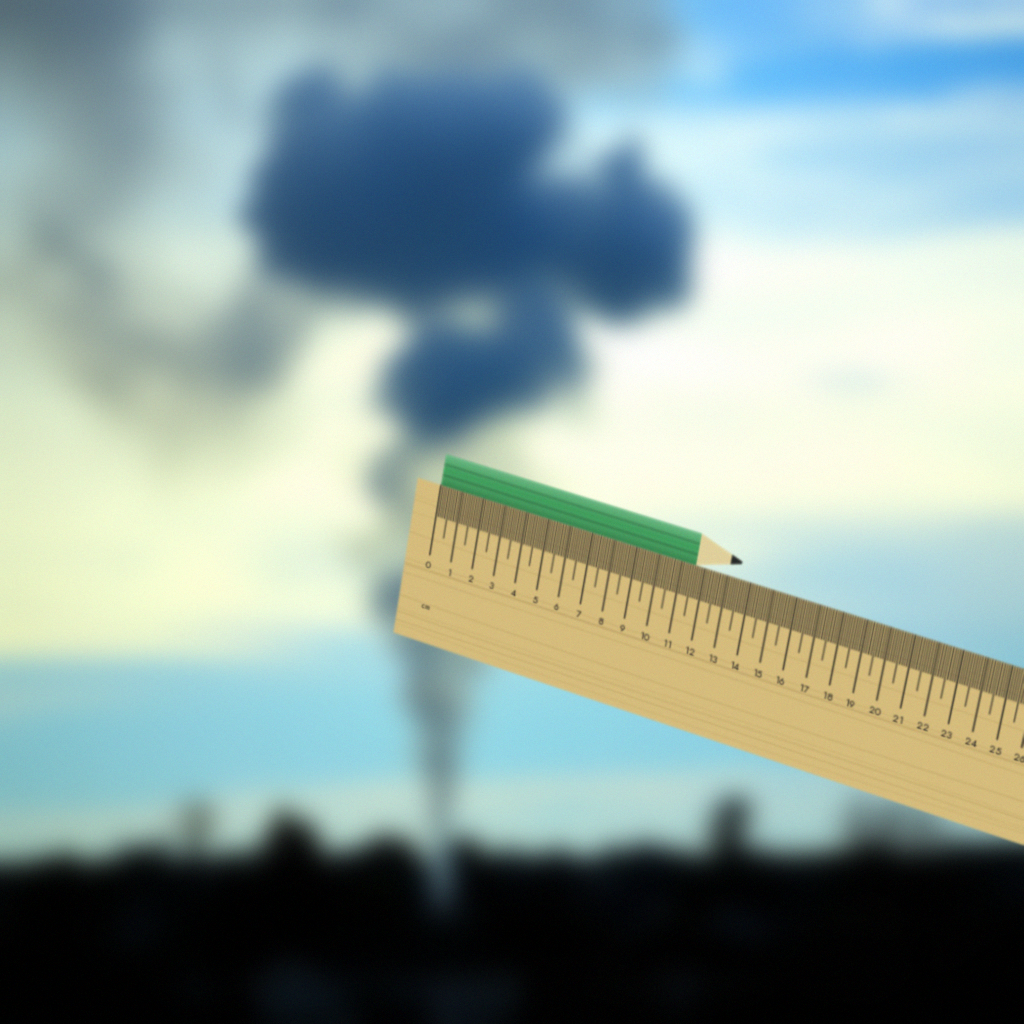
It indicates 13.5 cm
